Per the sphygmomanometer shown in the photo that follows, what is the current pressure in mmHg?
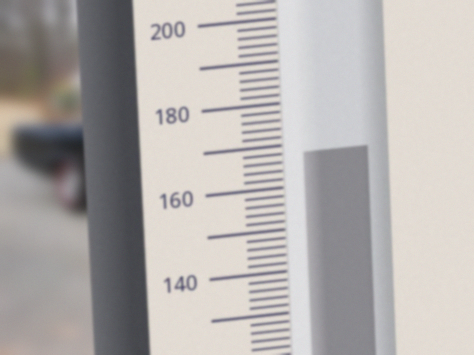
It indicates 168 mmHg
